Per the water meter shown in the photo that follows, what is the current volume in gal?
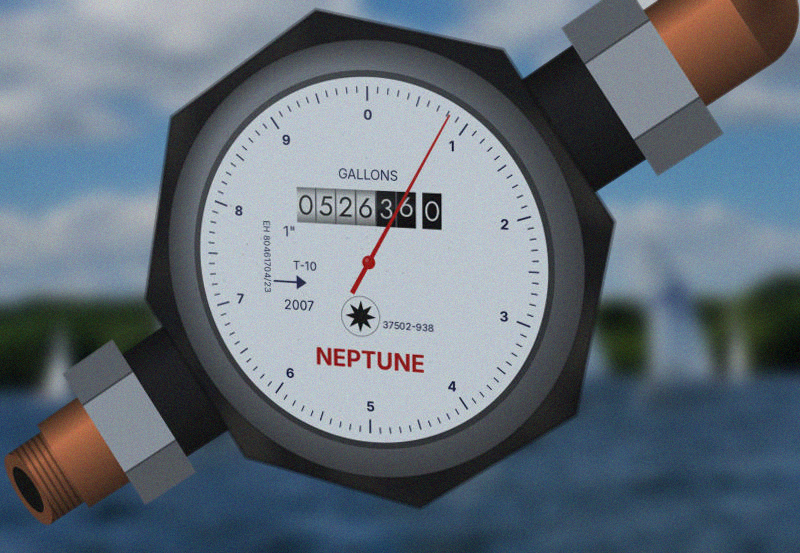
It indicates 526360.8 gal
